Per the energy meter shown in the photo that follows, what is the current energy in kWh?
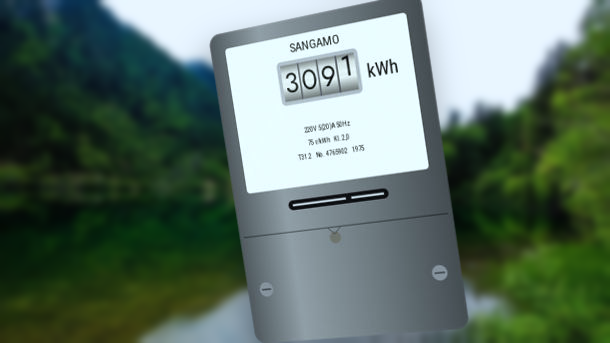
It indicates 3091 kWh
